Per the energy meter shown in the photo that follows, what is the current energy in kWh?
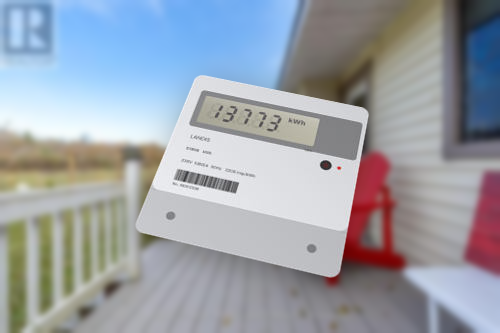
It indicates 13773 kWh
